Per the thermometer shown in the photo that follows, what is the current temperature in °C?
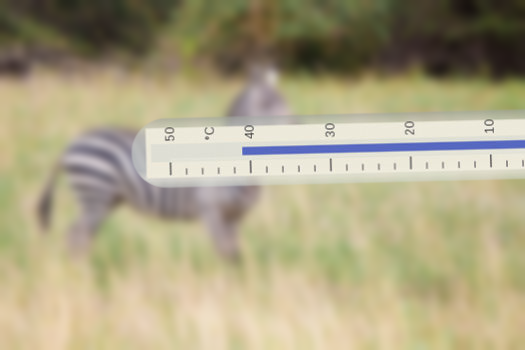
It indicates 41 °C
